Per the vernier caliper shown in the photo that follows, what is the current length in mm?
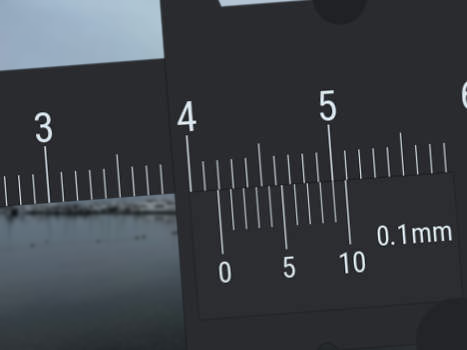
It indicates 41.9 mm
